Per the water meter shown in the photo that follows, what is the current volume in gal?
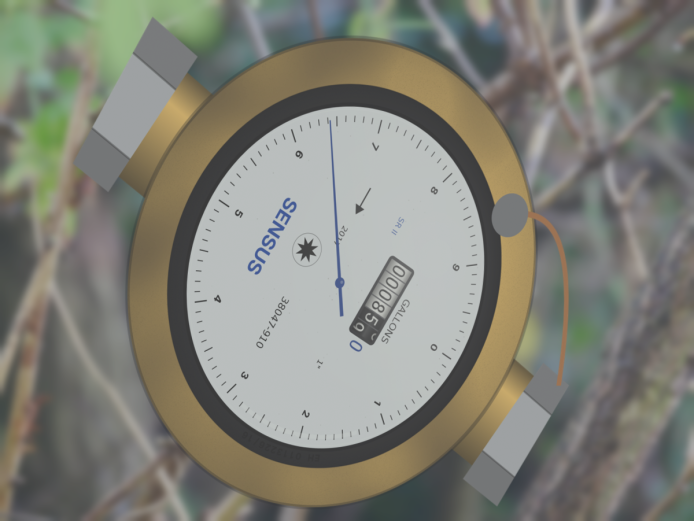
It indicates 8586.4 gal
